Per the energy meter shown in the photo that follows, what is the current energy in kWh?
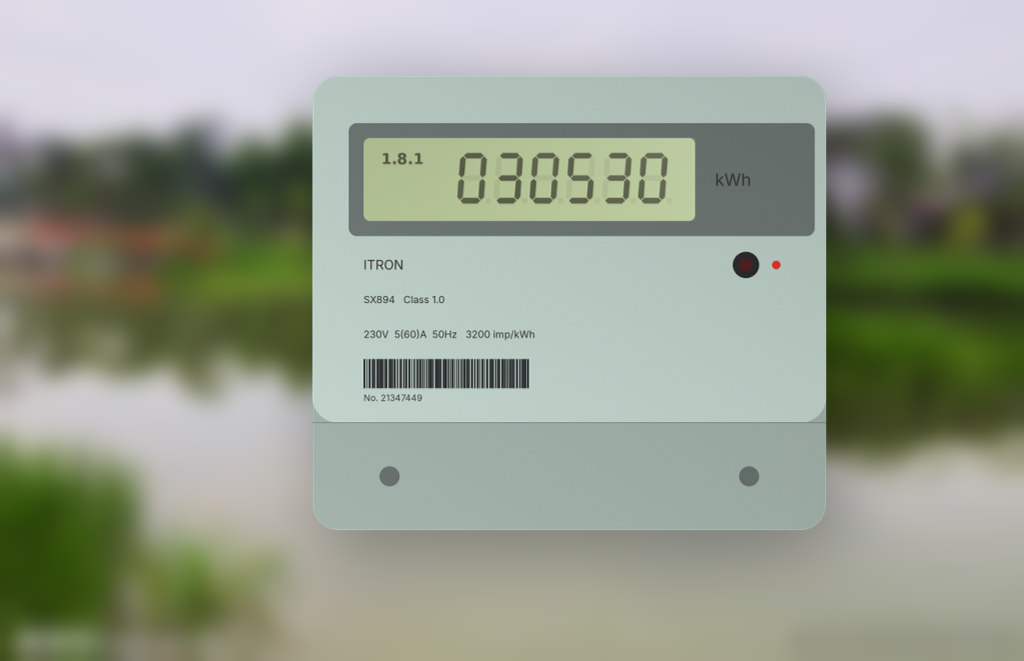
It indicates 30530 kWh
